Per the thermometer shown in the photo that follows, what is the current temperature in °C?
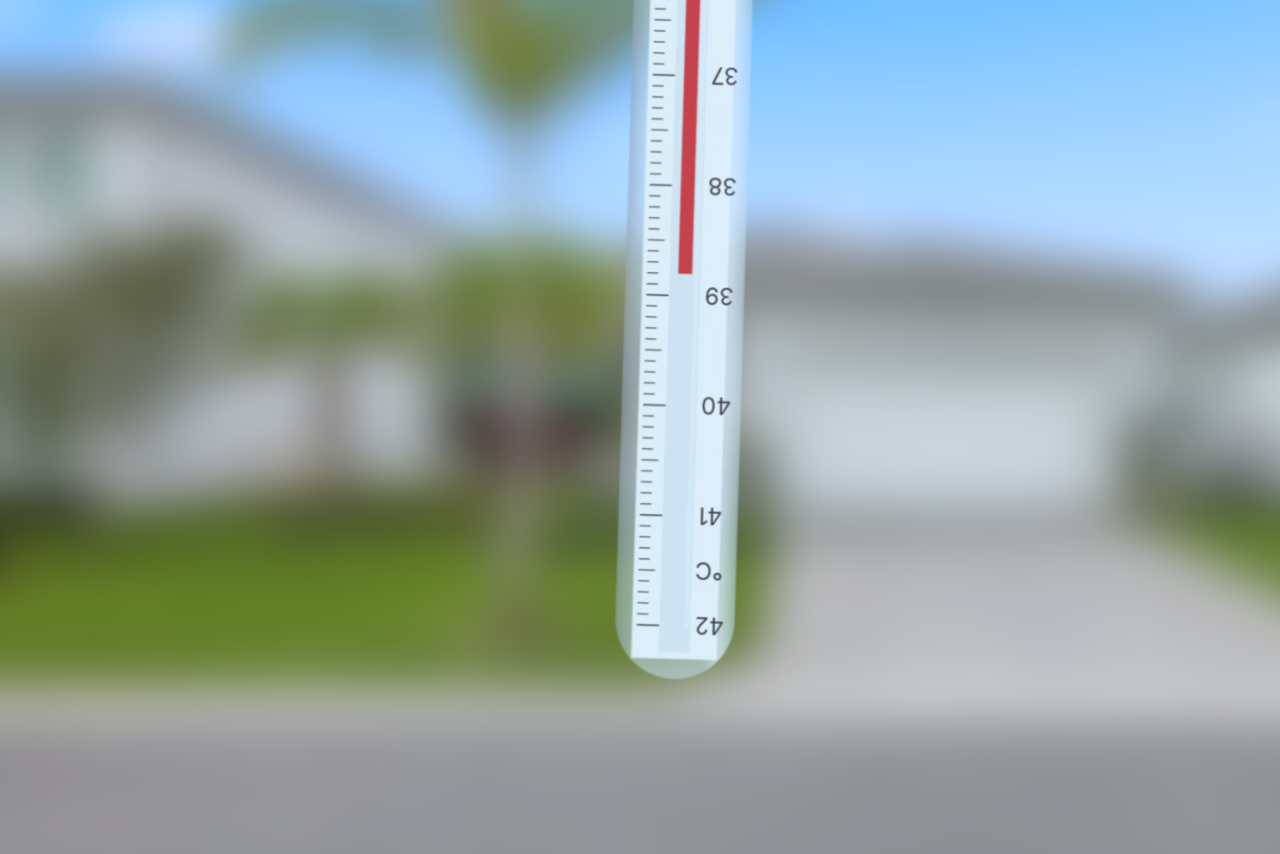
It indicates 38.8 °C
